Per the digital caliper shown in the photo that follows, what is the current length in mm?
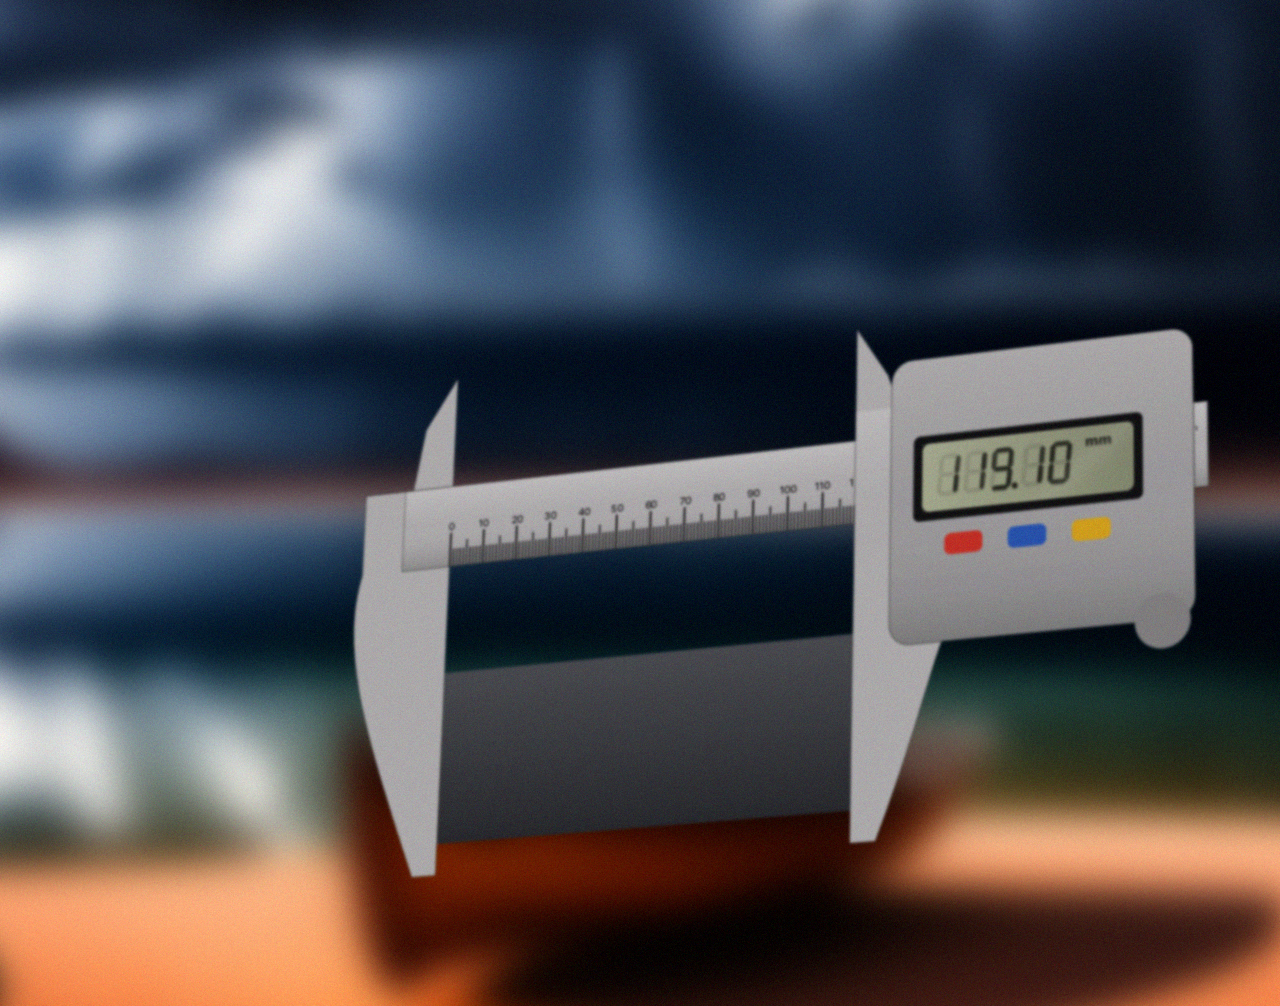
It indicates 119.10 mm
